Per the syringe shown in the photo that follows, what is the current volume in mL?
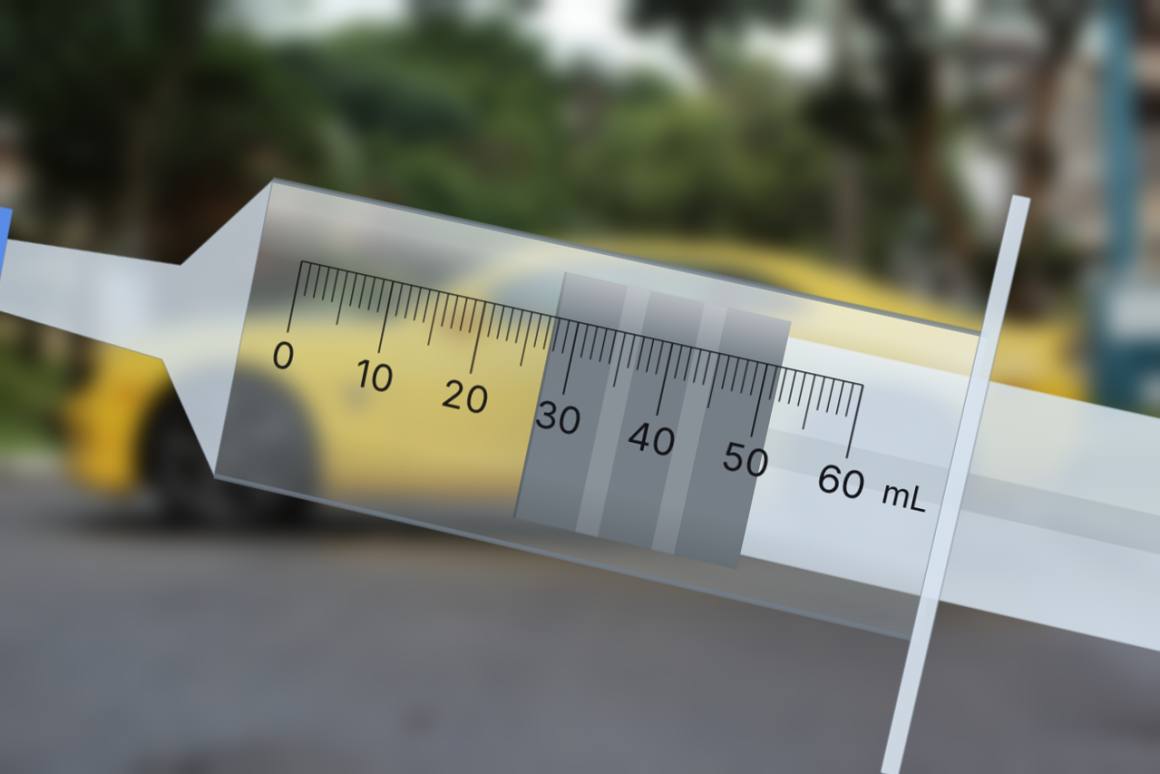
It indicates 27.5 mL
